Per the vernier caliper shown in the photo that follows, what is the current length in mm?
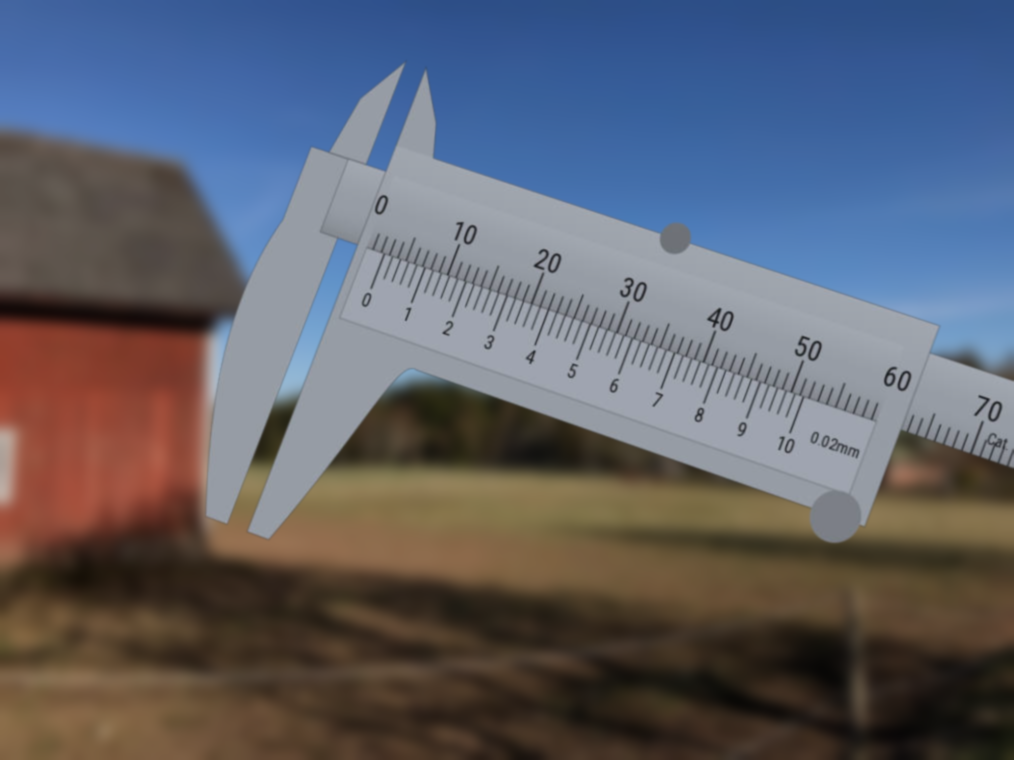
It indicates 2.4 mm
